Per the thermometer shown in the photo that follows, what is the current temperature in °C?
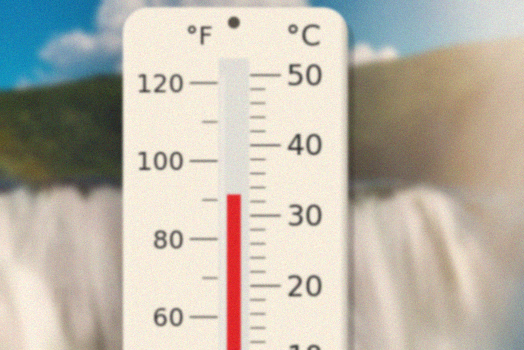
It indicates 33 °C
